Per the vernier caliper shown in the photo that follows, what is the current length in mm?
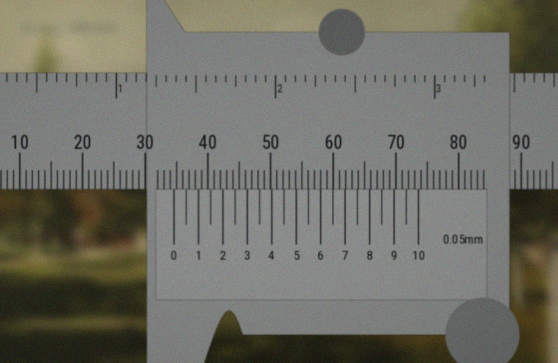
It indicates 34.6 mm
